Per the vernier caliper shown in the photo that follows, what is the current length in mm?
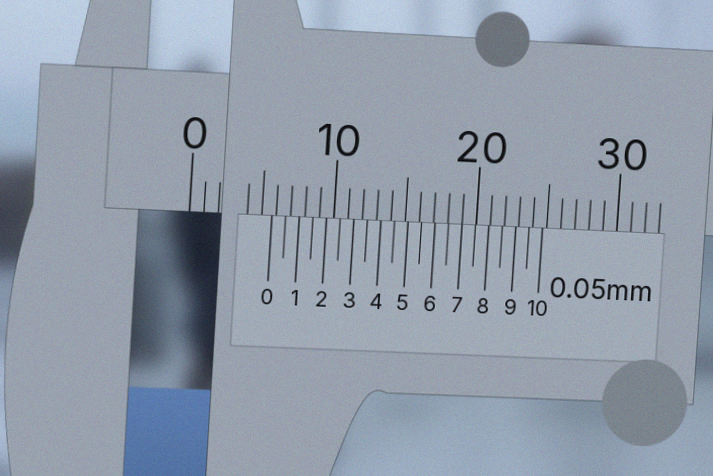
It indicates 5.7 mm
